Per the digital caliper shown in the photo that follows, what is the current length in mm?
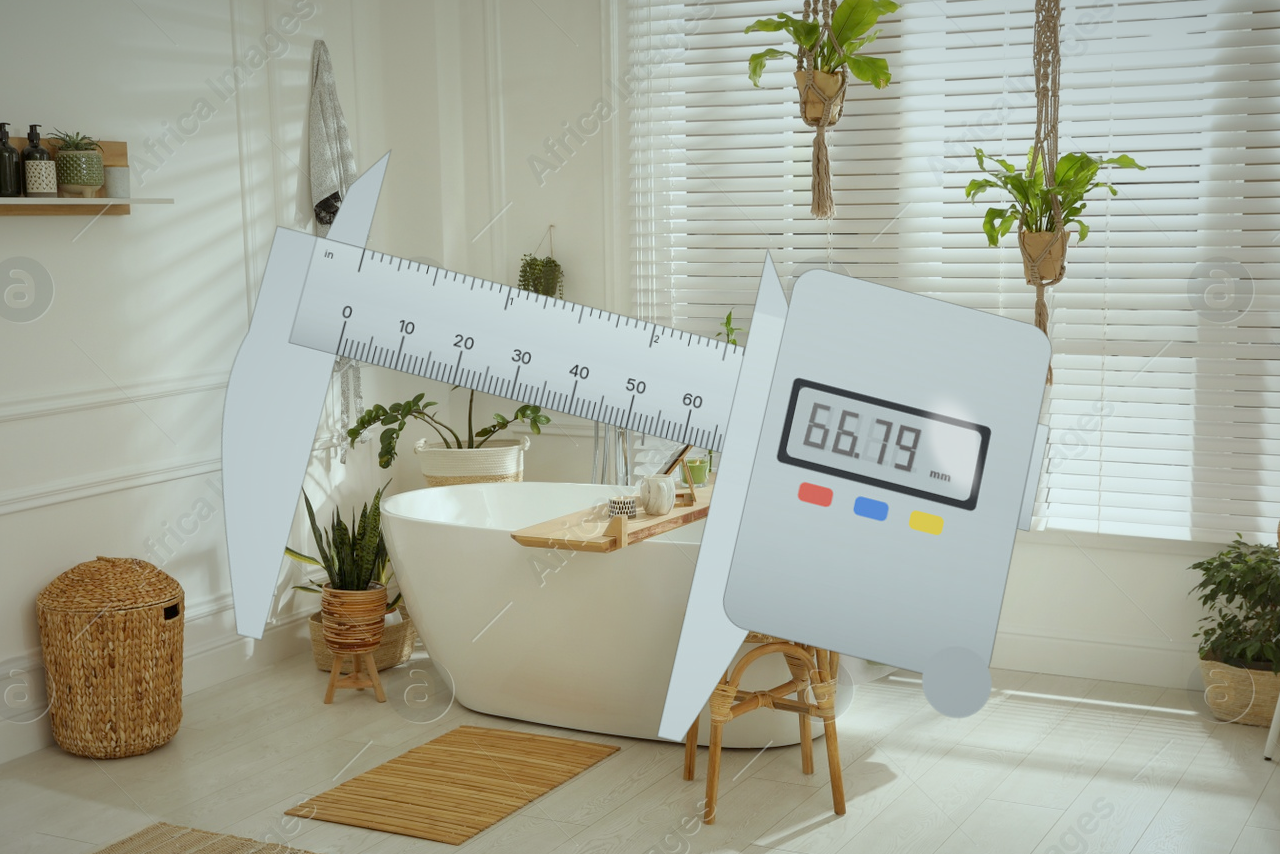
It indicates 66.79 mm
